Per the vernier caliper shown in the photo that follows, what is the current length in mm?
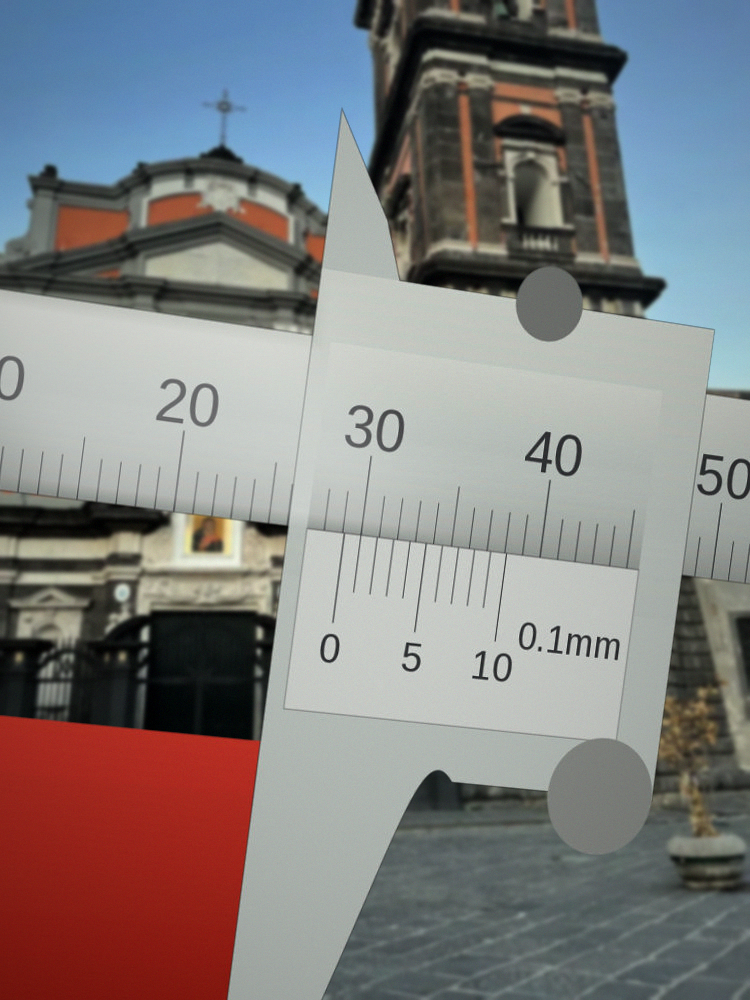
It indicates 29.1 mm
